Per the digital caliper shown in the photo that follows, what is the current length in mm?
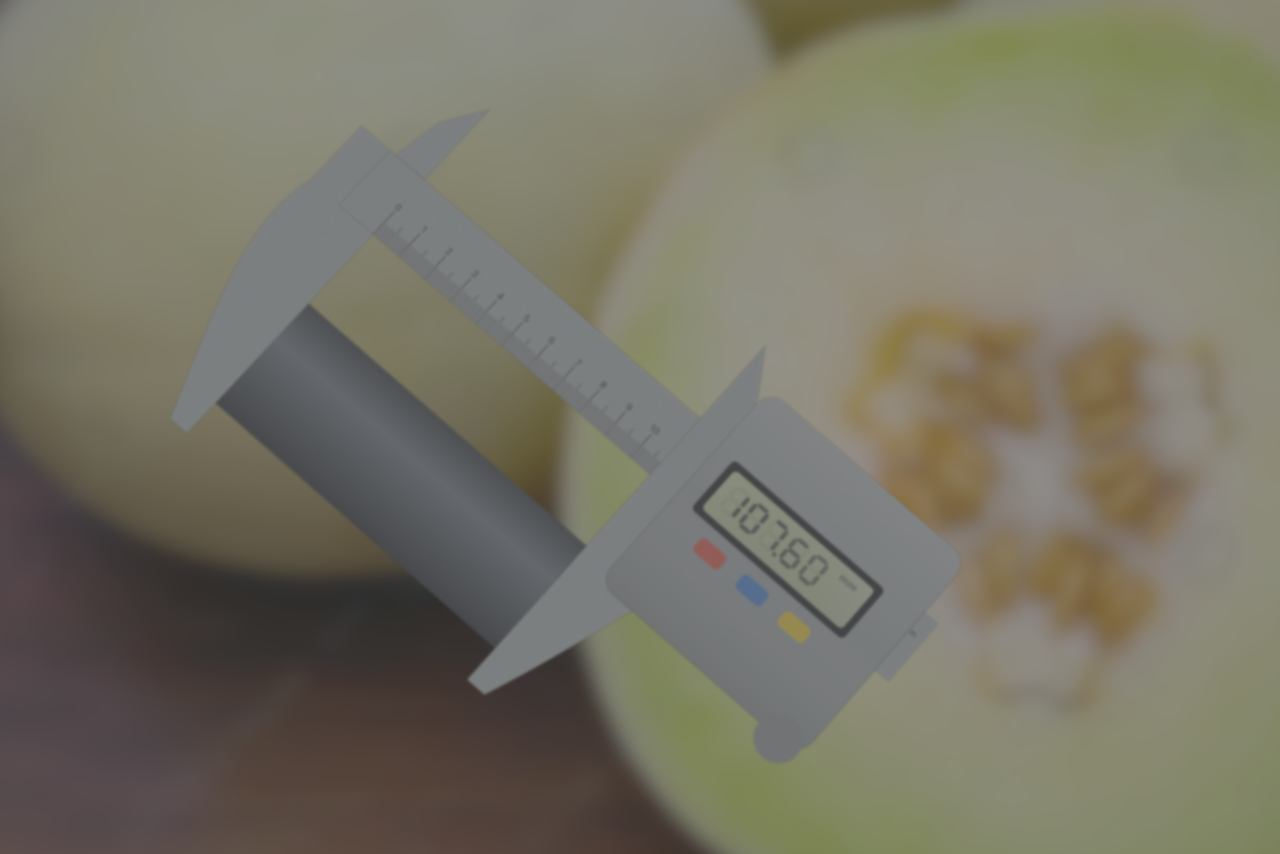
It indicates 107.60 mm
